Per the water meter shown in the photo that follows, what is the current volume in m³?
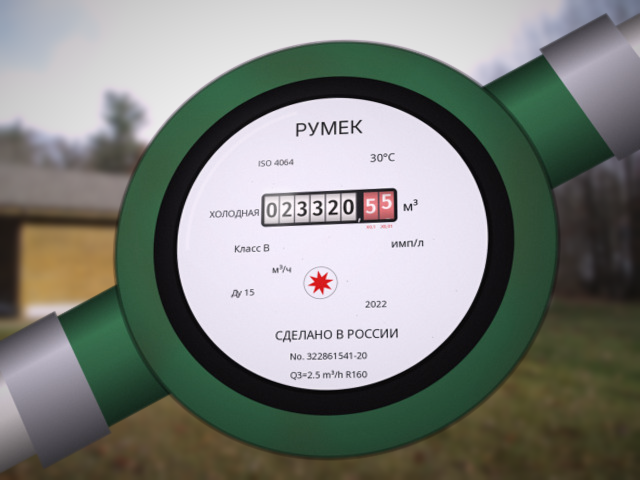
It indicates 23320.55 m³
